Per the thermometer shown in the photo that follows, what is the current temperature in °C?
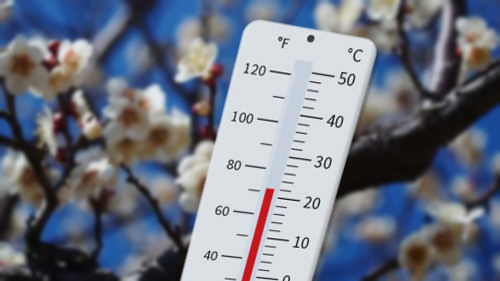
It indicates 22 °C
